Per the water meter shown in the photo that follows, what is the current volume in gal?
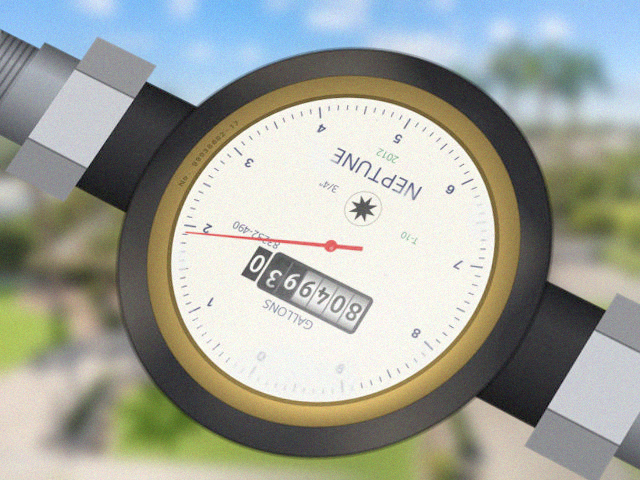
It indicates 8049931.9 gal
